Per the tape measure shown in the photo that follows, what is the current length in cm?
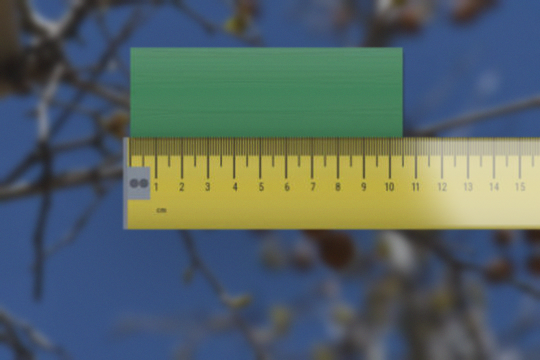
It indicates 10.5 cm
